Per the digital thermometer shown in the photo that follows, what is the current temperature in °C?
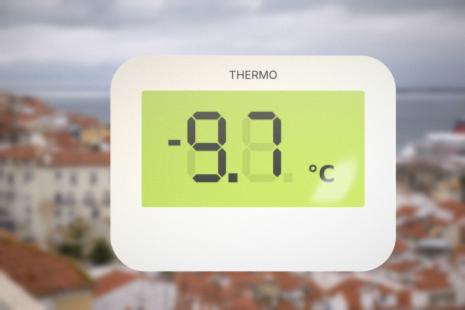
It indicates -9.7 °C
